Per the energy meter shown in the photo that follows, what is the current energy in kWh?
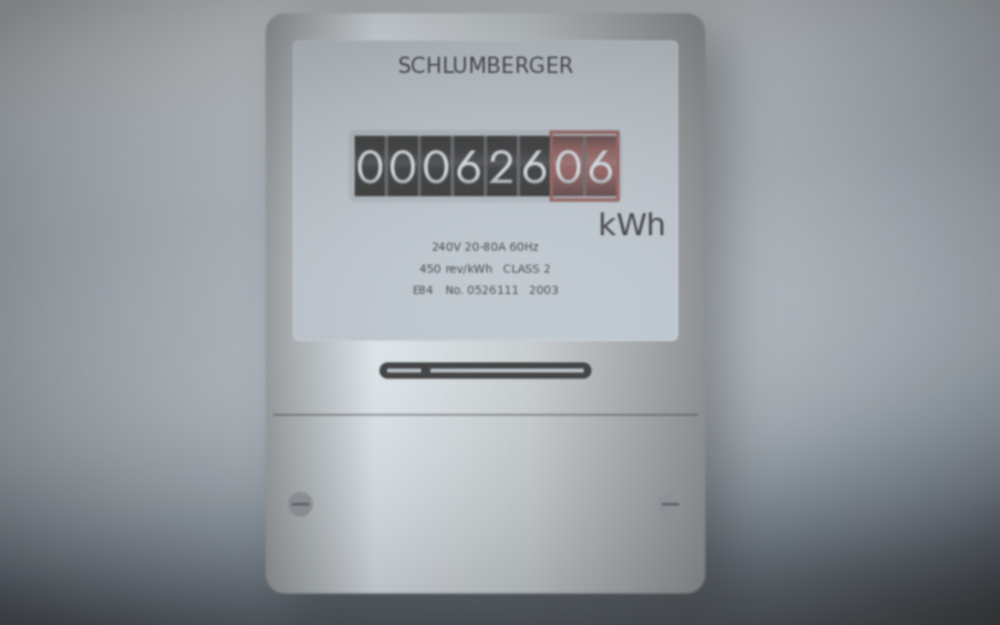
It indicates 626.06 kWh
